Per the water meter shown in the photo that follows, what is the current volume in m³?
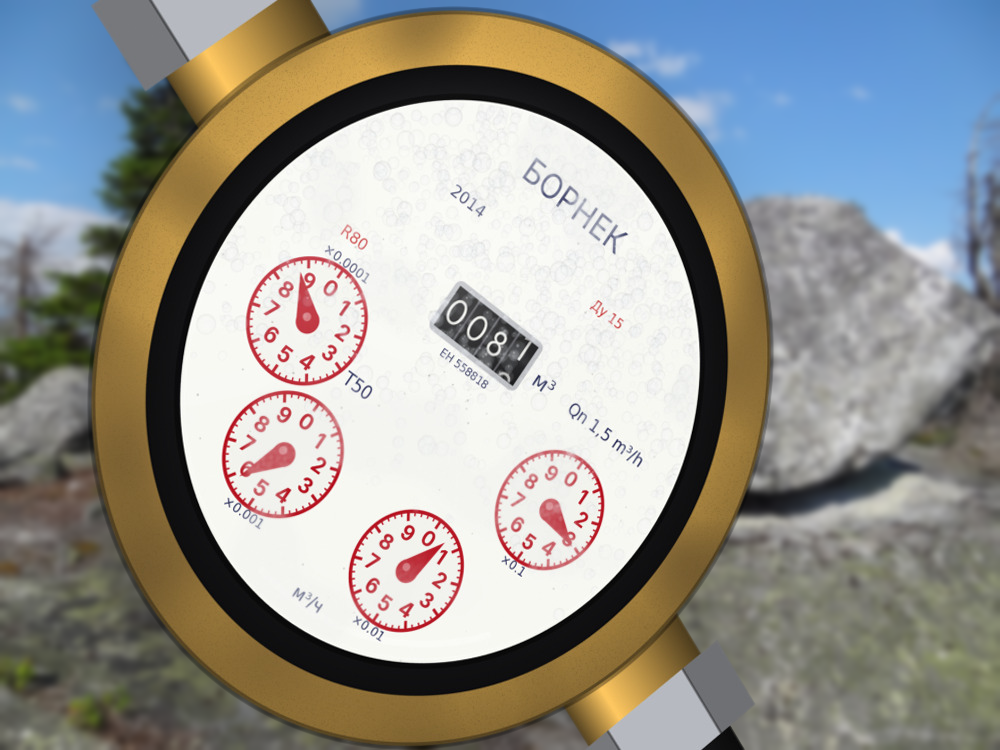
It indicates 81.3058 m³
